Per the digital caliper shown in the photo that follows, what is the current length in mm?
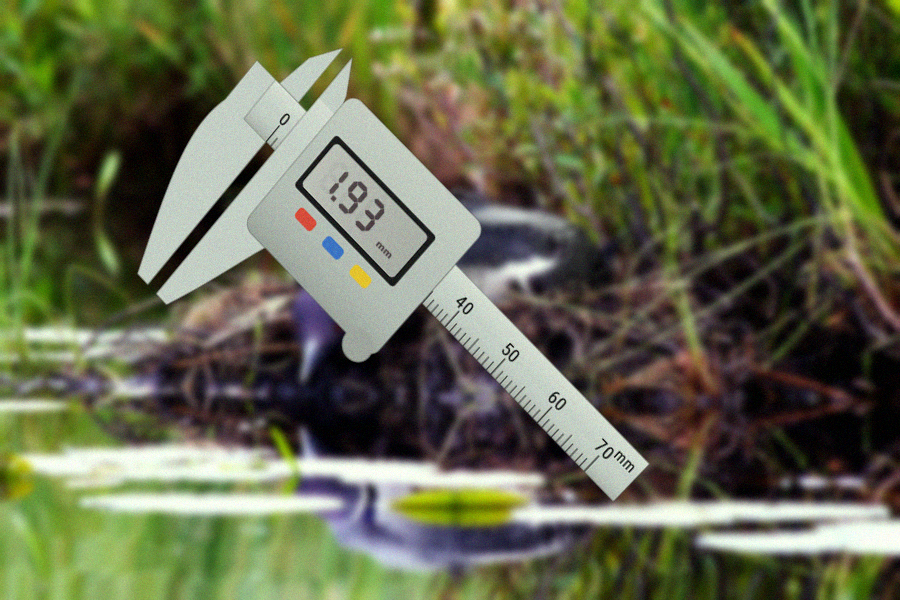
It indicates 1.93 mm
